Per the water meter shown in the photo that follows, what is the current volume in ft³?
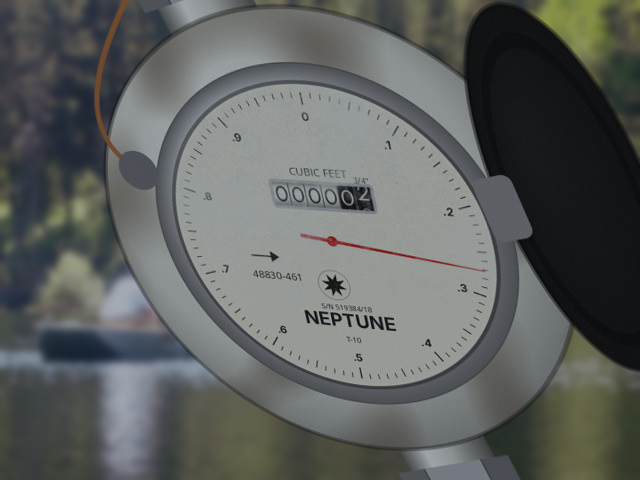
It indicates 2.27 ft³
